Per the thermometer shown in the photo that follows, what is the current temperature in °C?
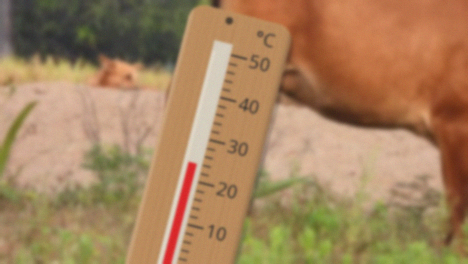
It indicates 24 °C
